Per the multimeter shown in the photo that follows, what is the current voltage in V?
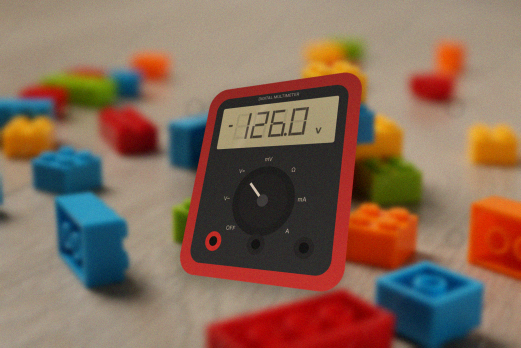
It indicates -126.0 V
